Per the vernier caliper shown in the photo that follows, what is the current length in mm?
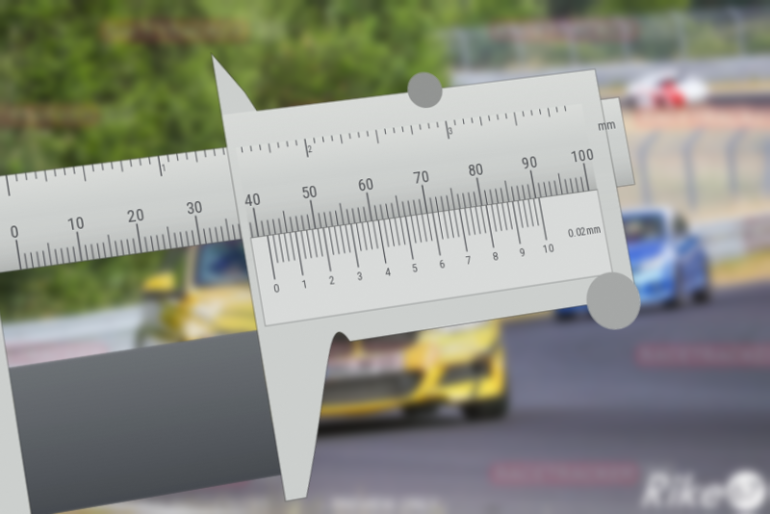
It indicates 41.6 mm
